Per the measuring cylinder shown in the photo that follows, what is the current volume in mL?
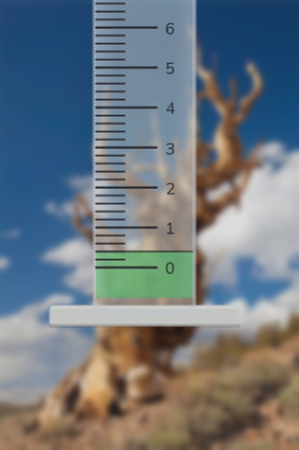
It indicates 0.4 mL
